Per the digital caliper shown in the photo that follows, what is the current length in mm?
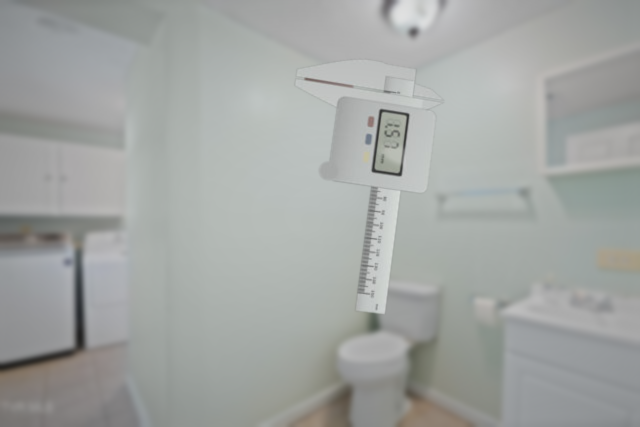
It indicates 1.57 mm
